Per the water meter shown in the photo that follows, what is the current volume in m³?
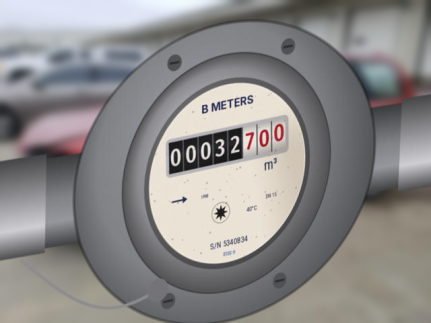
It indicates 32.700 m³
